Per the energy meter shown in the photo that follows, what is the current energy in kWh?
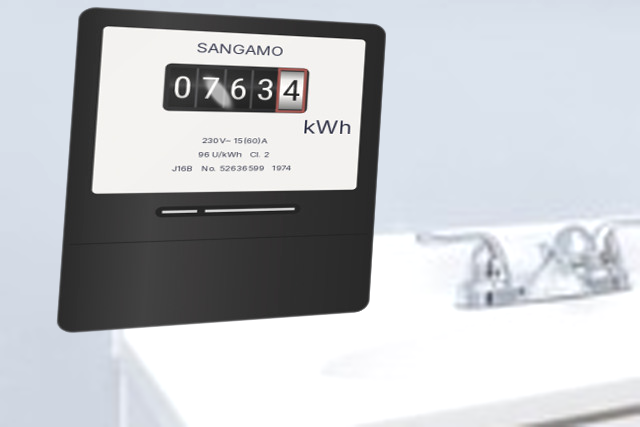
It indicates 763.4 kWh
